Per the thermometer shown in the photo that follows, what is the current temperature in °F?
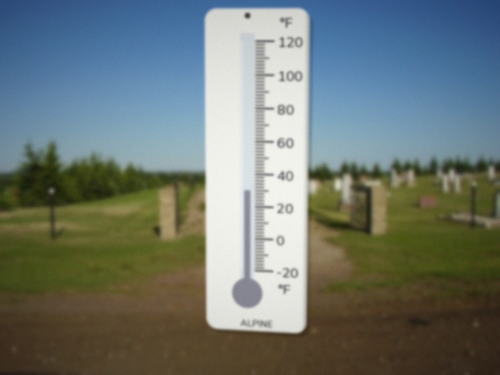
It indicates 30 °F
